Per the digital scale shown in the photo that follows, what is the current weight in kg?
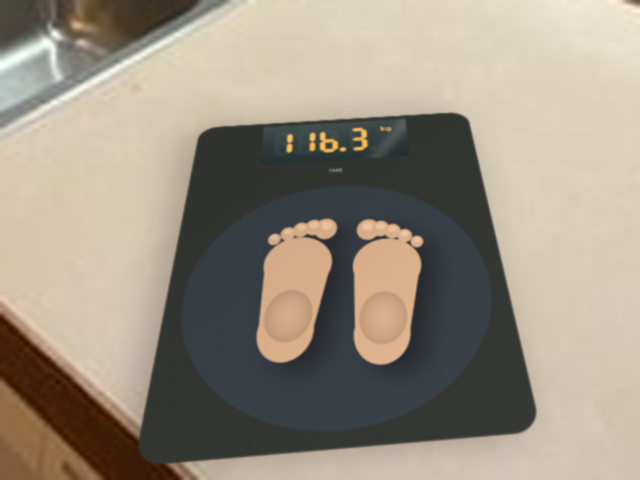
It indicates 116.3 kg
